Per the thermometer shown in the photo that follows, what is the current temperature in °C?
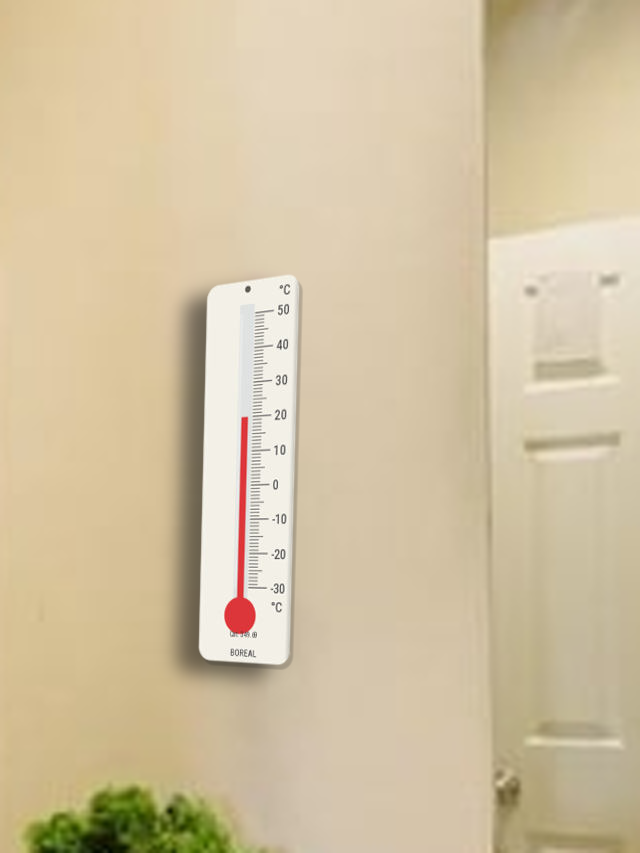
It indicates 20 °C
